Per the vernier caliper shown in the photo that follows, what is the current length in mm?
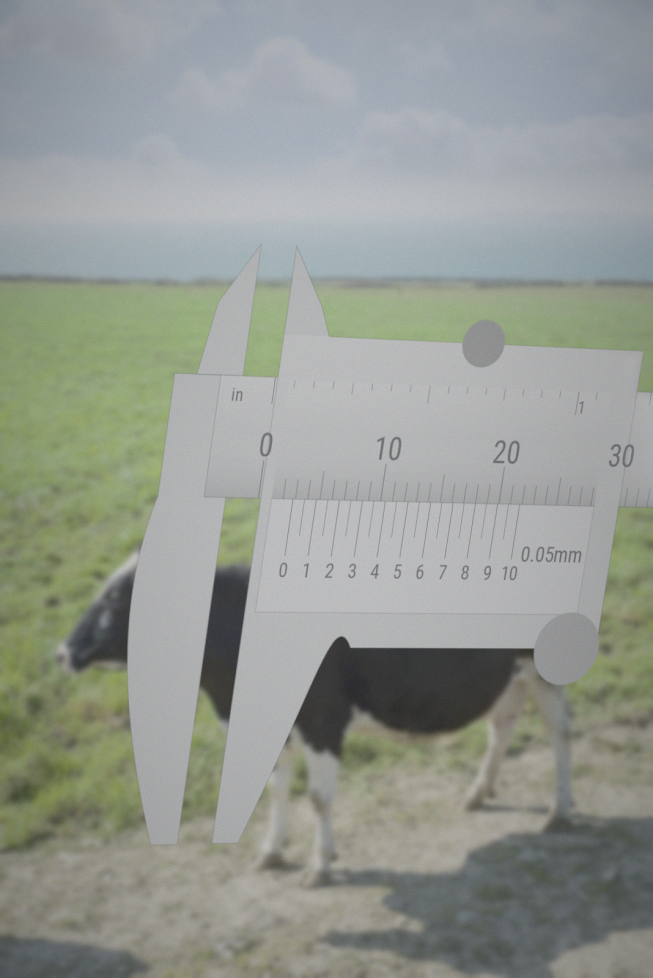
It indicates 2.8 mm
